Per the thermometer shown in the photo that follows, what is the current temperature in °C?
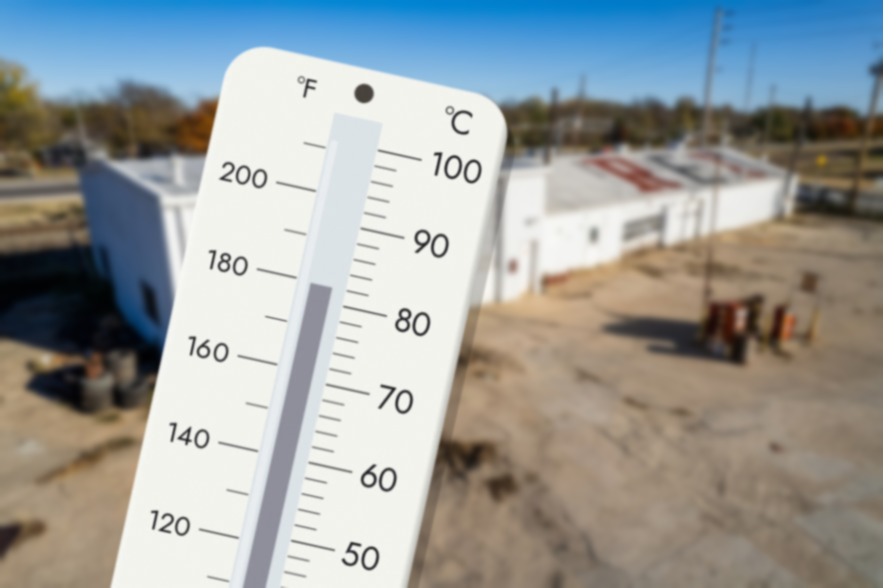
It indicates 82 °C
